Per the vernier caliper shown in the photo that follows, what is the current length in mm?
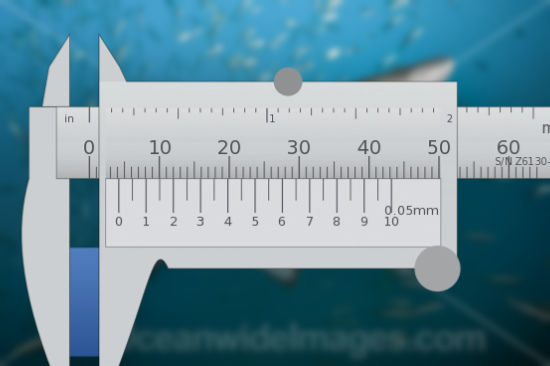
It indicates 4.2 mm
